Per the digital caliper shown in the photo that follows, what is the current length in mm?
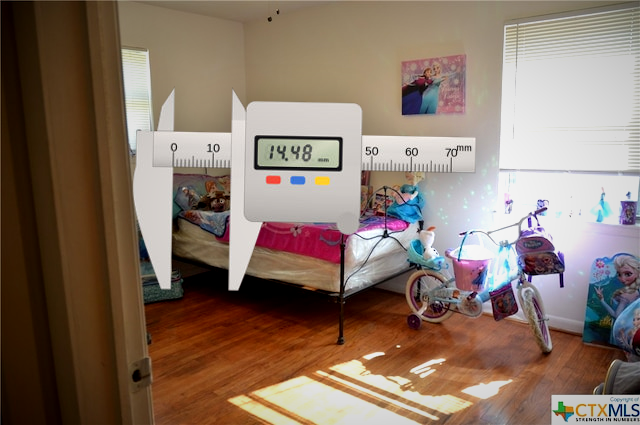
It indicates 14.48 mm
